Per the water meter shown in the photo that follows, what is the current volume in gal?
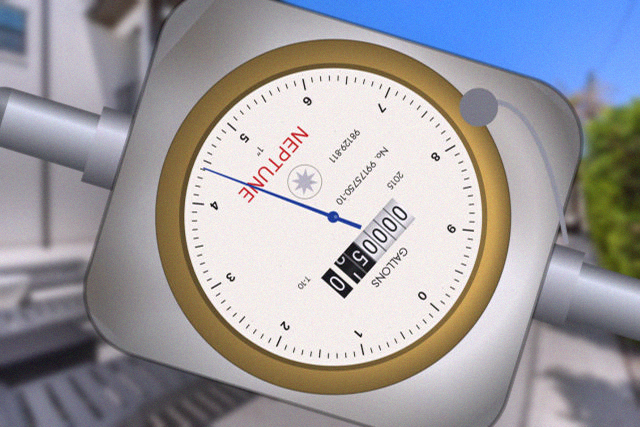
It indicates 514.4 gal
